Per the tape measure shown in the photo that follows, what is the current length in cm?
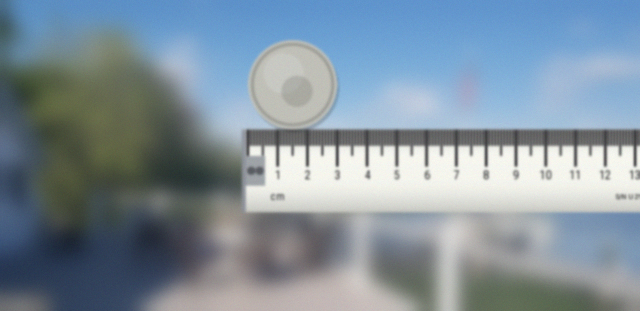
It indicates 3 cm
